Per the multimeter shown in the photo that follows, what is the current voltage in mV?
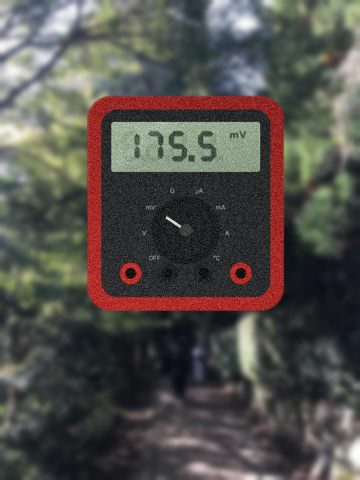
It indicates 175.5 mV
